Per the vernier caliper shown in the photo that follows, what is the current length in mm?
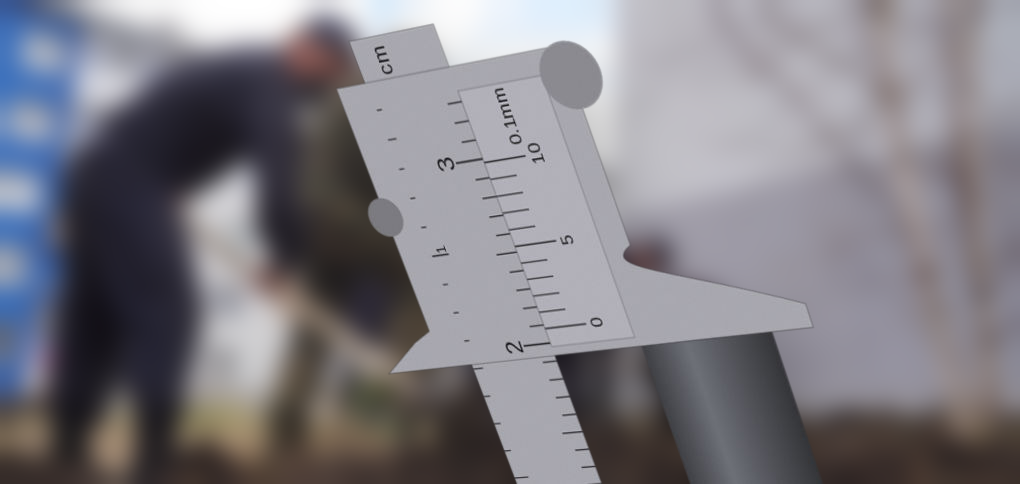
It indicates 20.8 mm
